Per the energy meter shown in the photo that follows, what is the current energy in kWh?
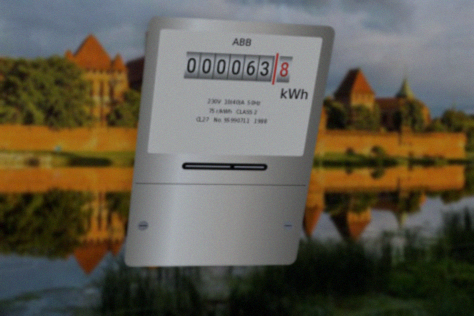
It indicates 63.8 kWh
